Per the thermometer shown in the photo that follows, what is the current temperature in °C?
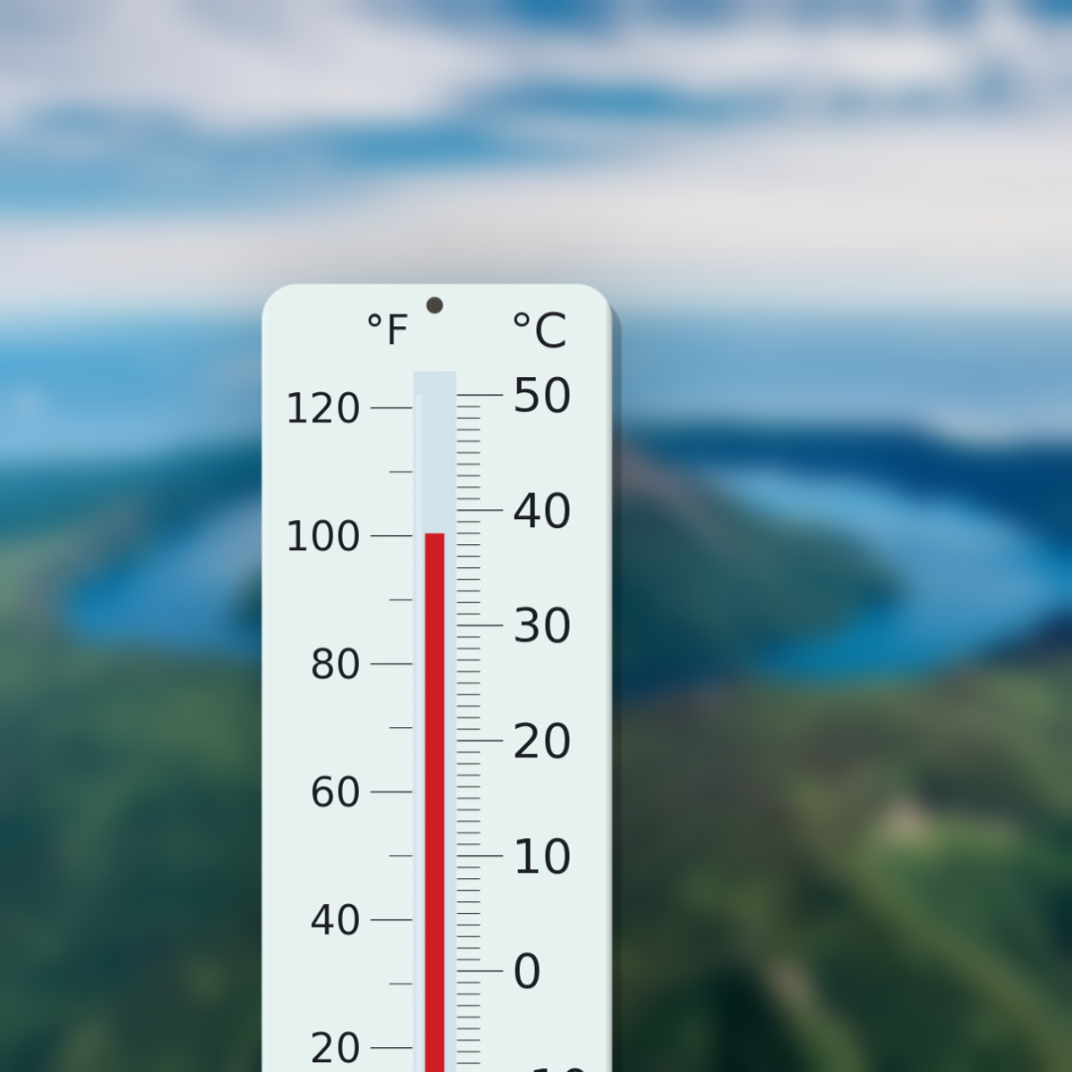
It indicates 38 °C
